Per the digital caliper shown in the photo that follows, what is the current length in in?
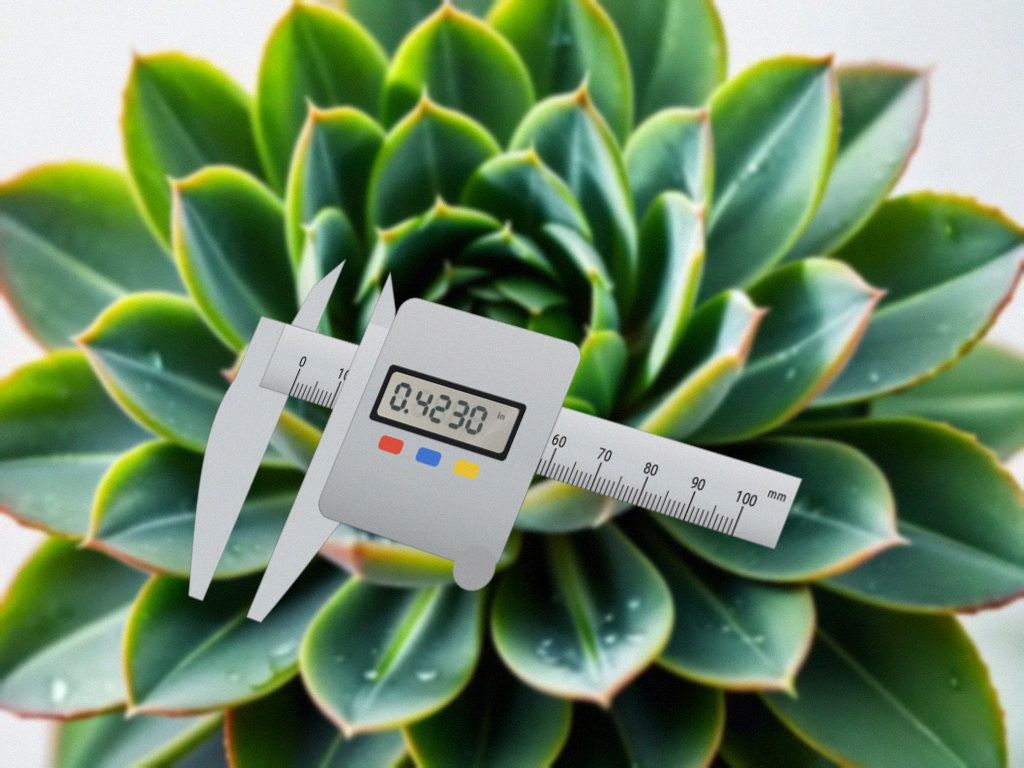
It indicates 0.4230 in
